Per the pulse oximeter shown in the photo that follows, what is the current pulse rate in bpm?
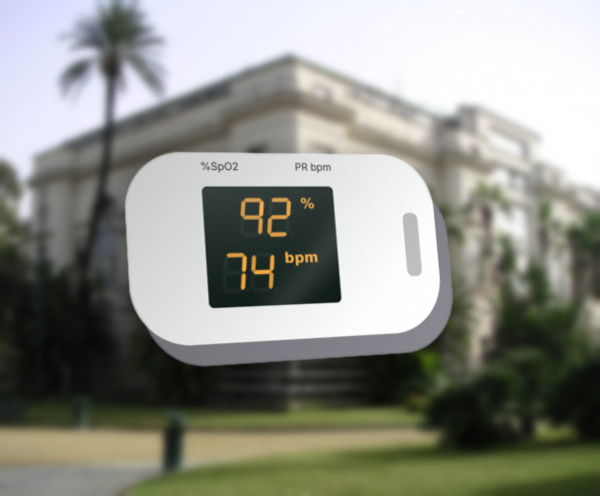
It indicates 74 bpm
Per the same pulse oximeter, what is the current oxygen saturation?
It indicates 92 %
